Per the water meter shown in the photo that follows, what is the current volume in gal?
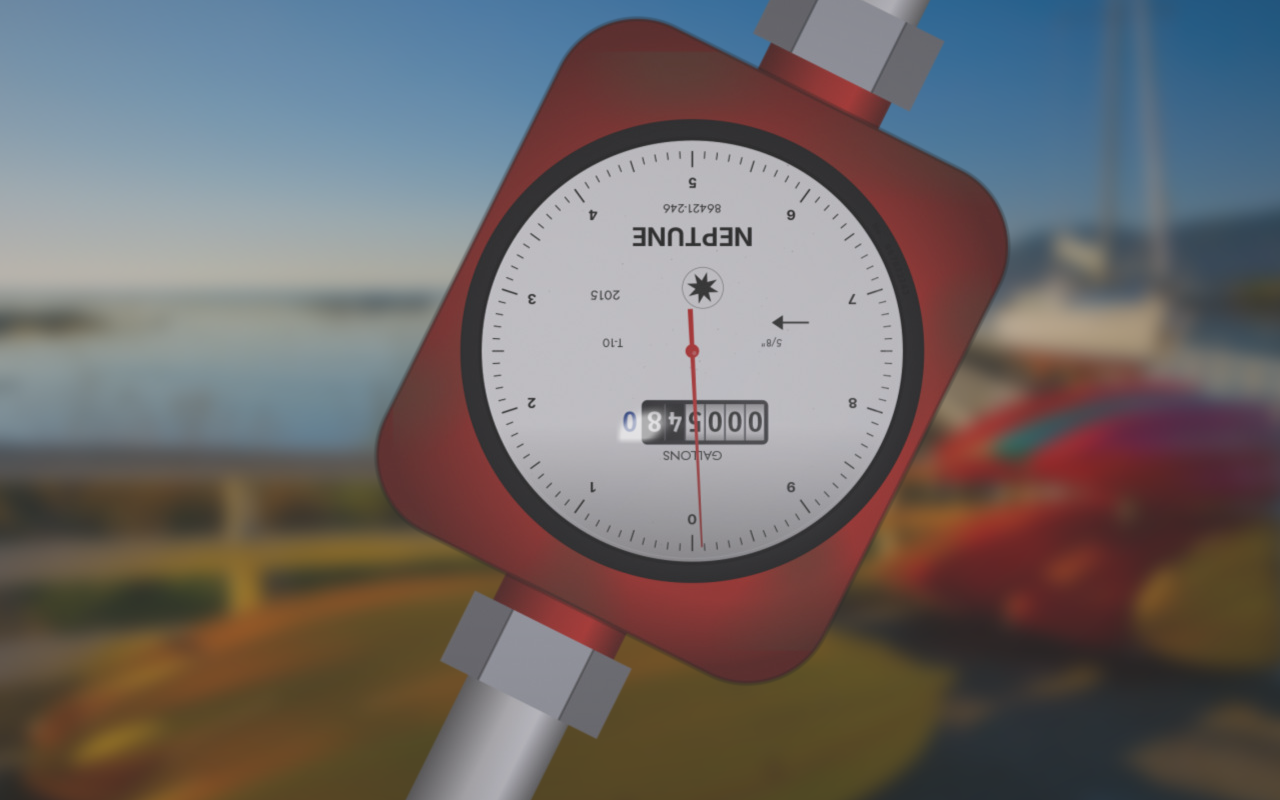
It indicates 5479.9 gal
